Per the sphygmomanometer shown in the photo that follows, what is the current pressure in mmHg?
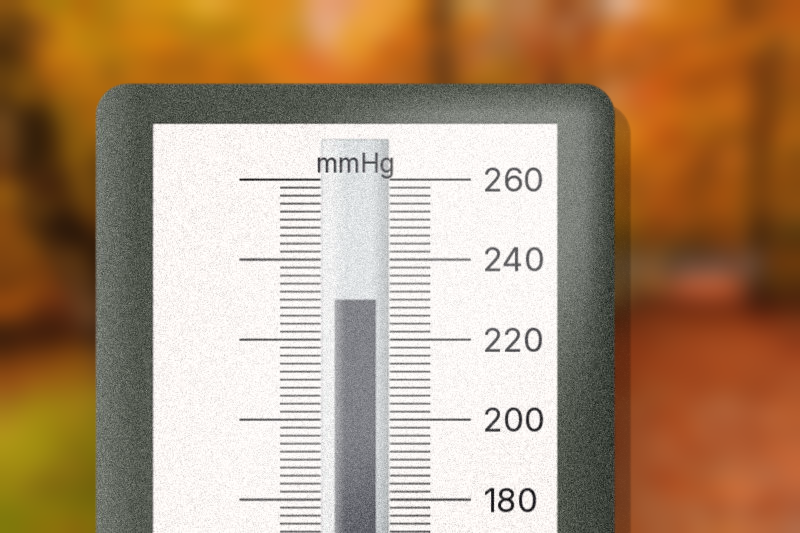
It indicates 230 mmHg
